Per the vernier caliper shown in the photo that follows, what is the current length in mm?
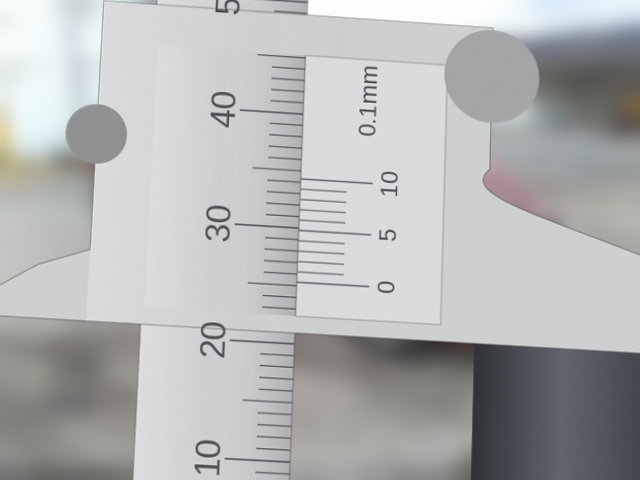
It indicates 25.3 mm
